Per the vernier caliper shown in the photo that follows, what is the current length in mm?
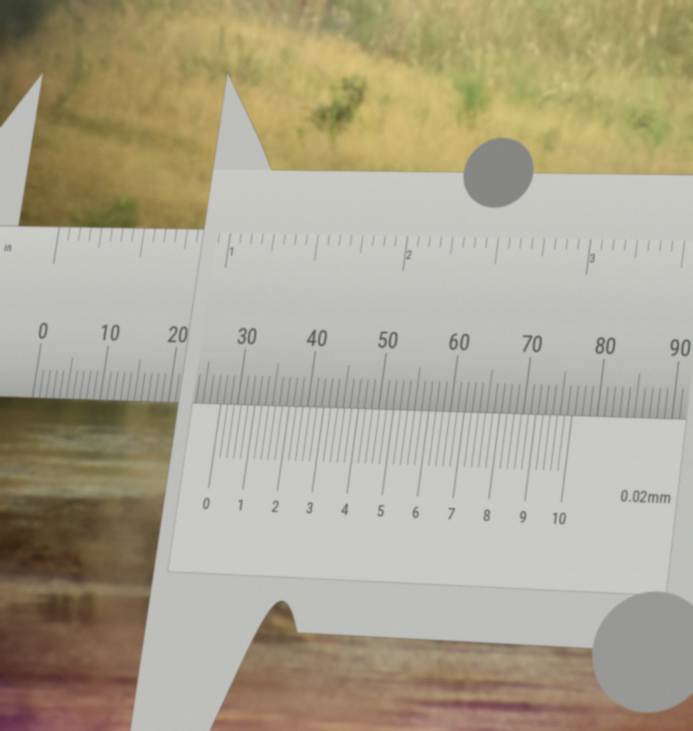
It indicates 27.6 mm
